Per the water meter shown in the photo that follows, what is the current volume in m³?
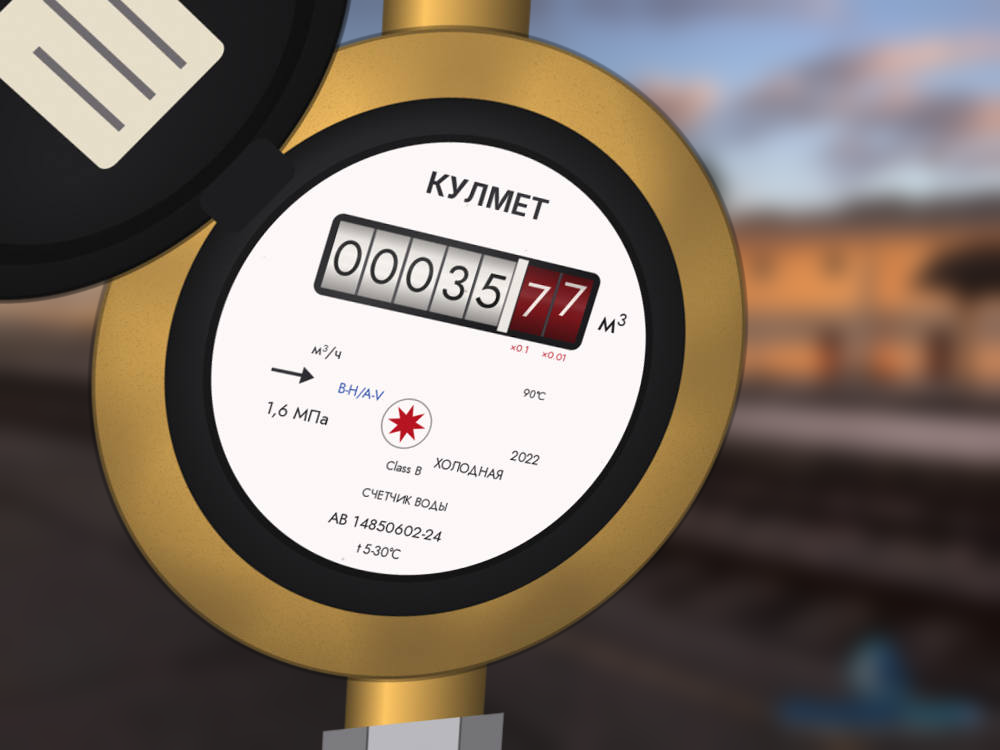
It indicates 35.77 m³
